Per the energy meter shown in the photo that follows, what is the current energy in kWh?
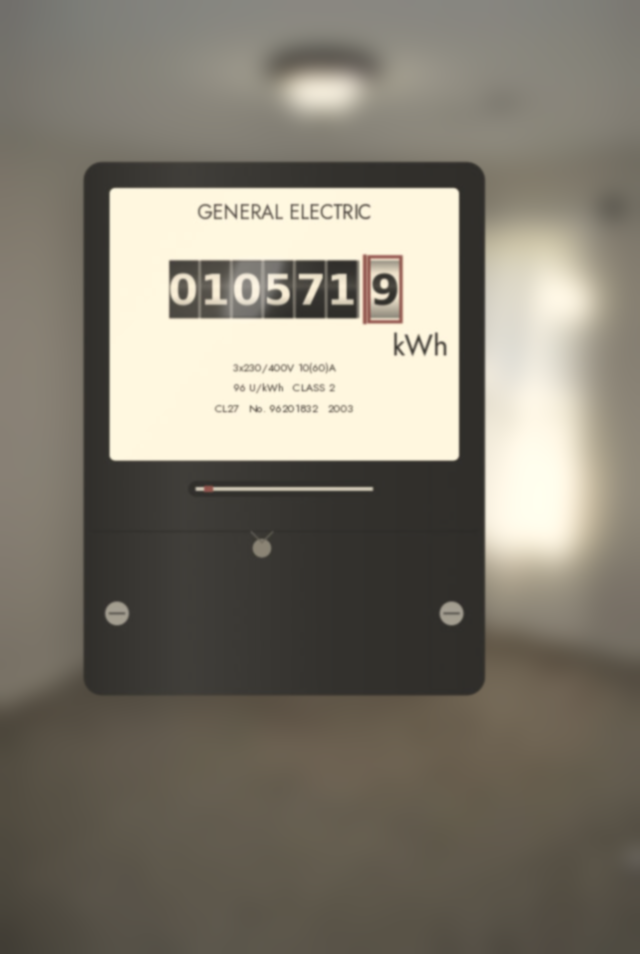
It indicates 10571.9 kWh
